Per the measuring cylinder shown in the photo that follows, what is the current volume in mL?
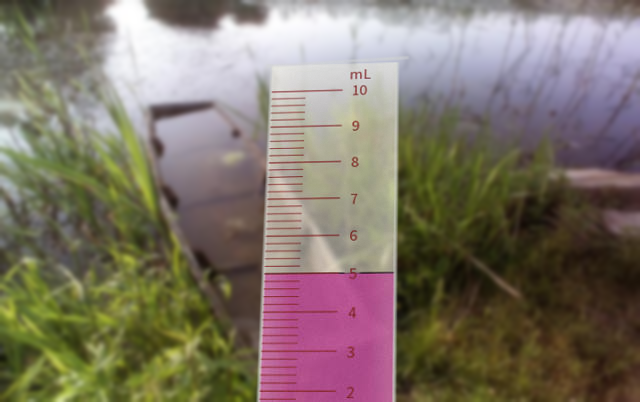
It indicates 5 mL
